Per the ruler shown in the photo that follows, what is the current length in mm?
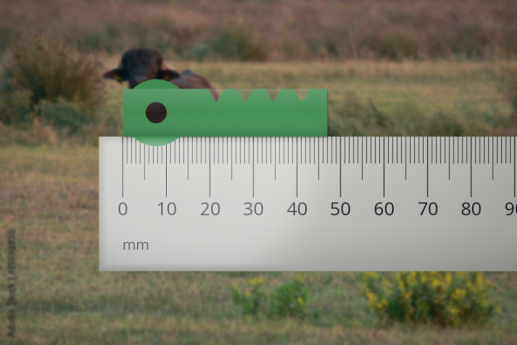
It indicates 47 mm
